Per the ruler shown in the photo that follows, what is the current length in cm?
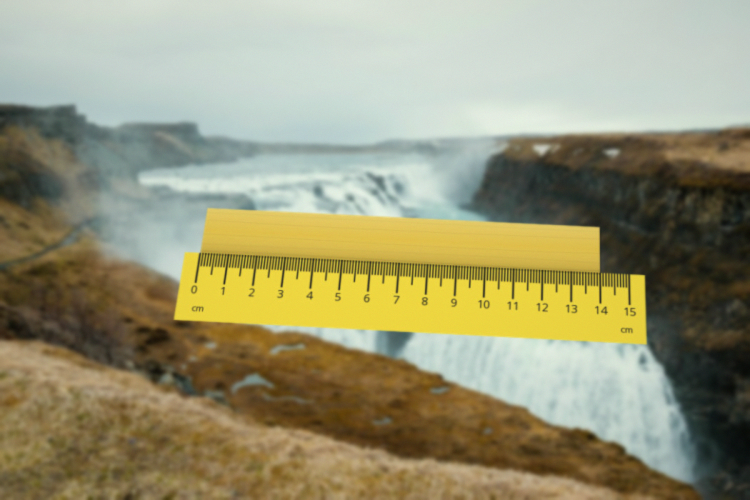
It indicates 14 cm
